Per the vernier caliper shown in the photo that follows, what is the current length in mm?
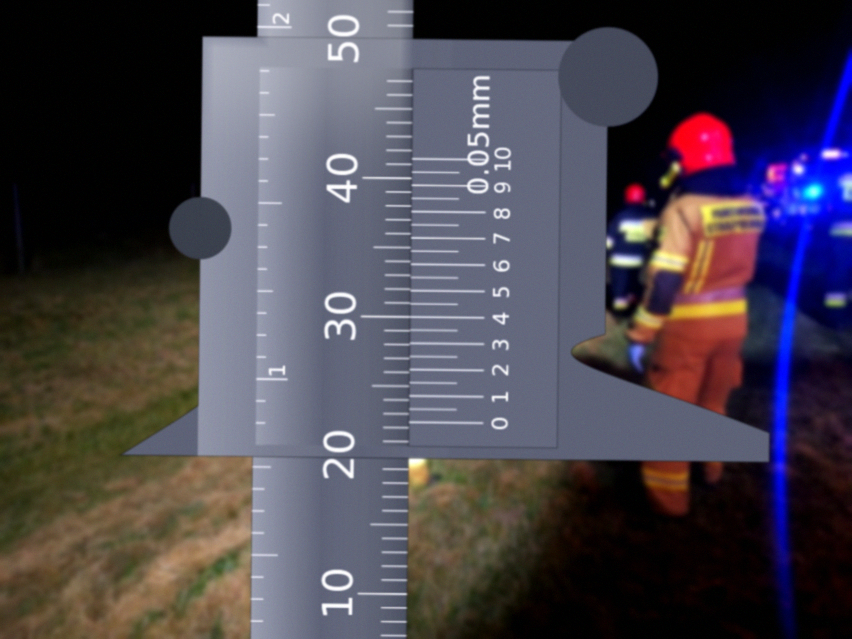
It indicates 22.4 mm
